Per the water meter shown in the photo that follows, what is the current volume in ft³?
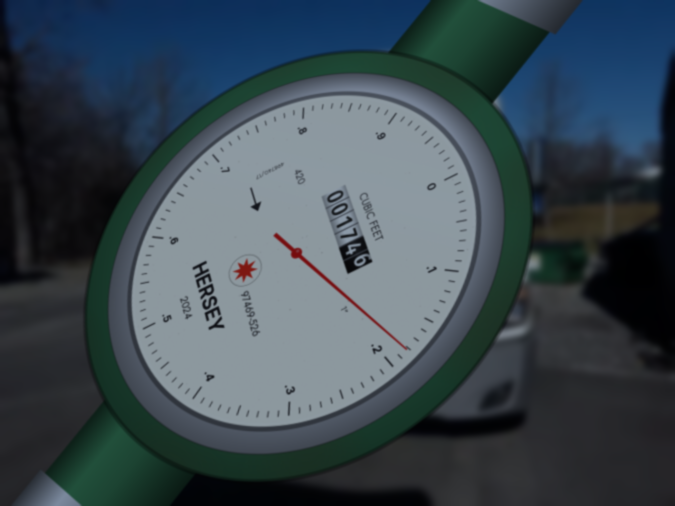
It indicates 1746.18 ft³
